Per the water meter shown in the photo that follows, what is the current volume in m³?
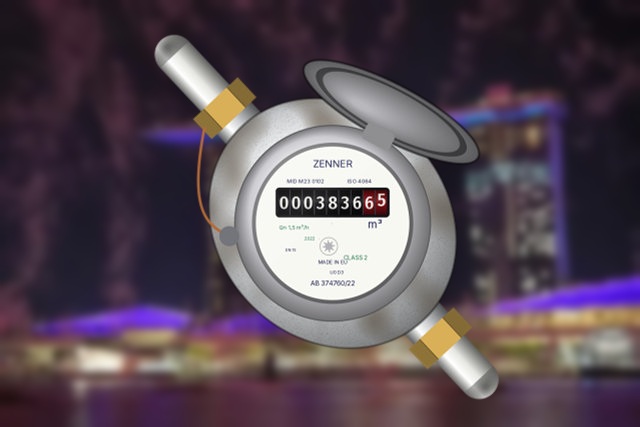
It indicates 3836.65 m³
